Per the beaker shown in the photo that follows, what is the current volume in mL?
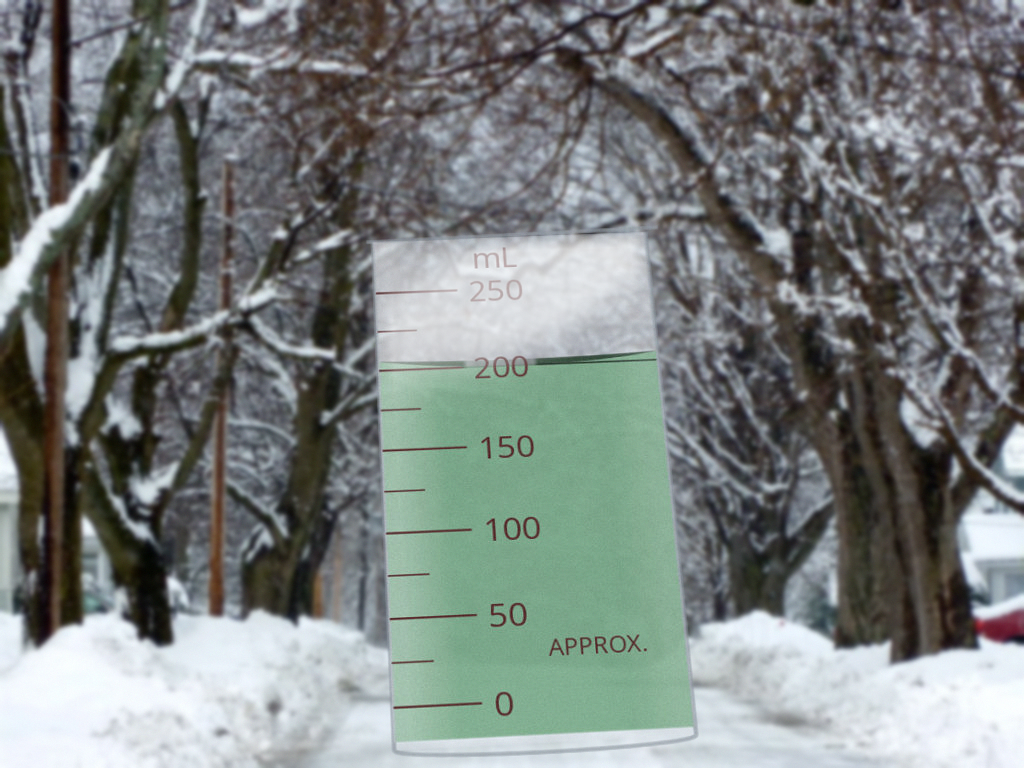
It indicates 200 mL
